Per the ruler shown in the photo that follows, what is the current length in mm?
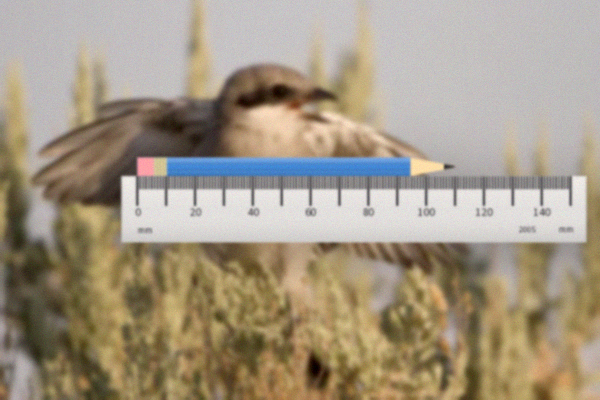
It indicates 110 mm
